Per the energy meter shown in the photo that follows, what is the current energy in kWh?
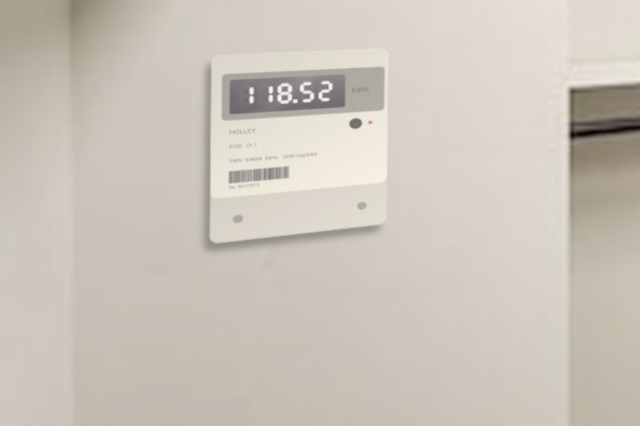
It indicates 118.52 kWh
